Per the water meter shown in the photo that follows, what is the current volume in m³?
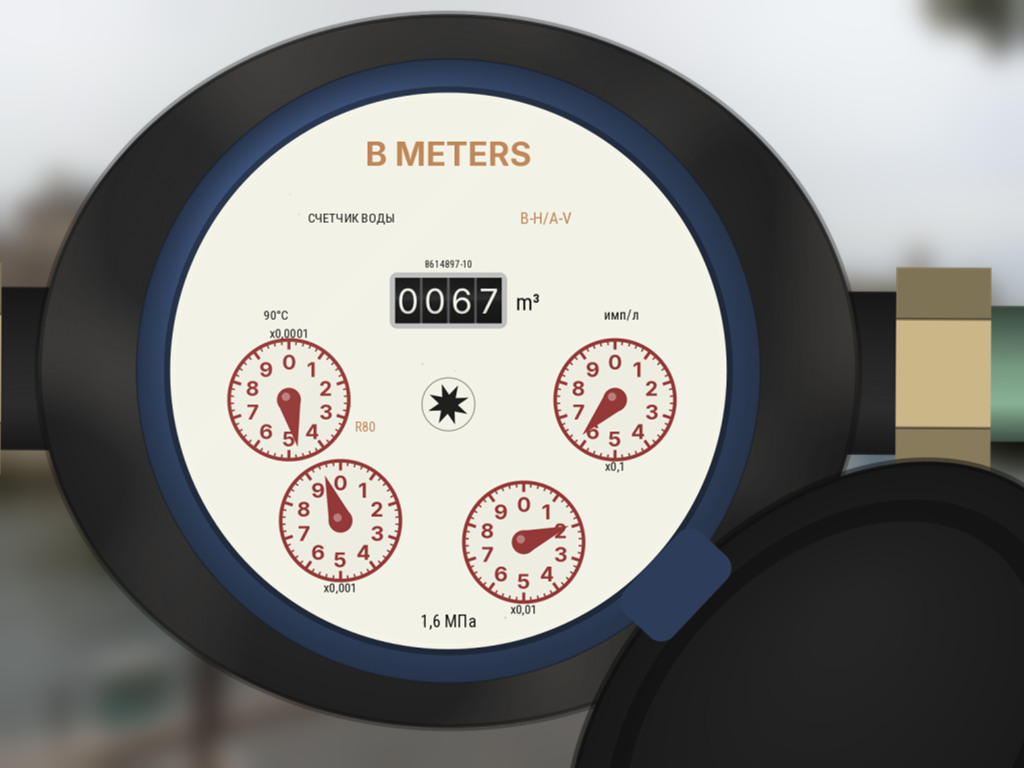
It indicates 67.6194 m³
